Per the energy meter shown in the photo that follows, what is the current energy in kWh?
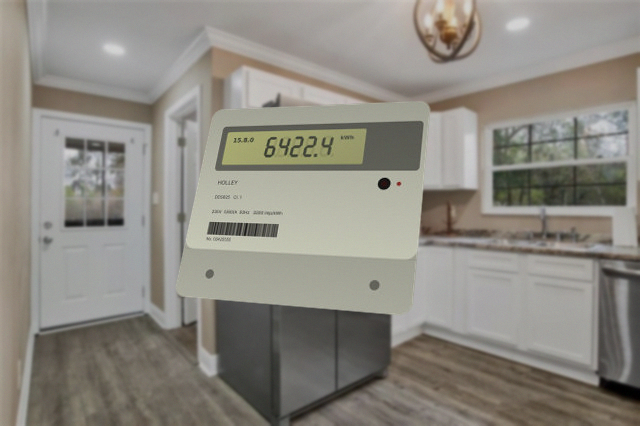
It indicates 6422.4 kWh
